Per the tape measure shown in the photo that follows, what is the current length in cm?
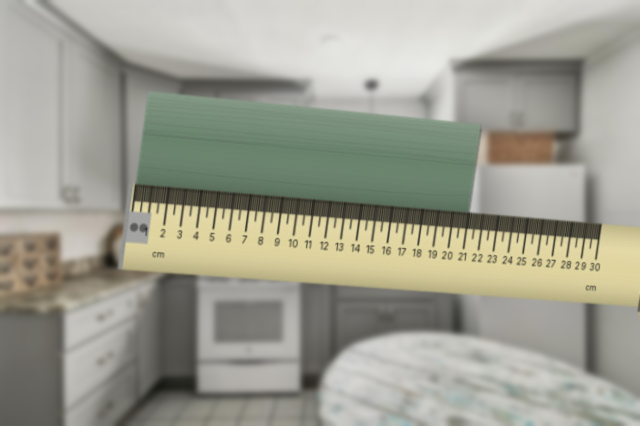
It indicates 21 cm
